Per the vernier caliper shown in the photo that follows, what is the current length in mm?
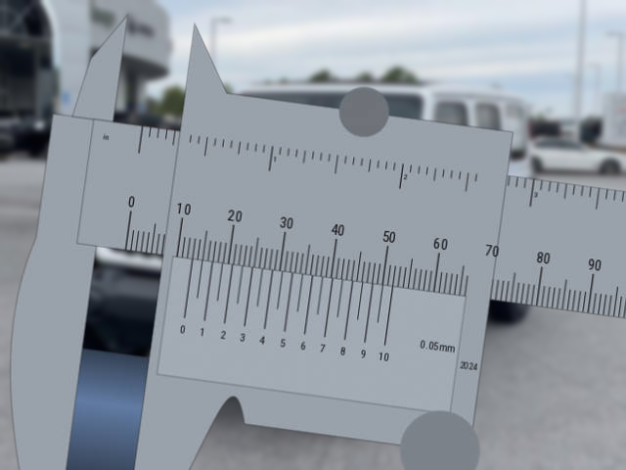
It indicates 13.0 mm
